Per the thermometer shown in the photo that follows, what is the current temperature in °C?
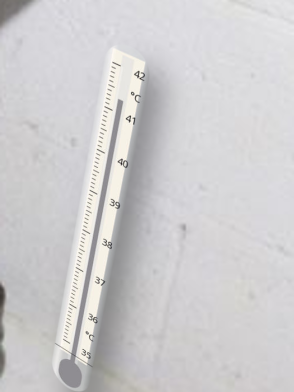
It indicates 41.3 °C
